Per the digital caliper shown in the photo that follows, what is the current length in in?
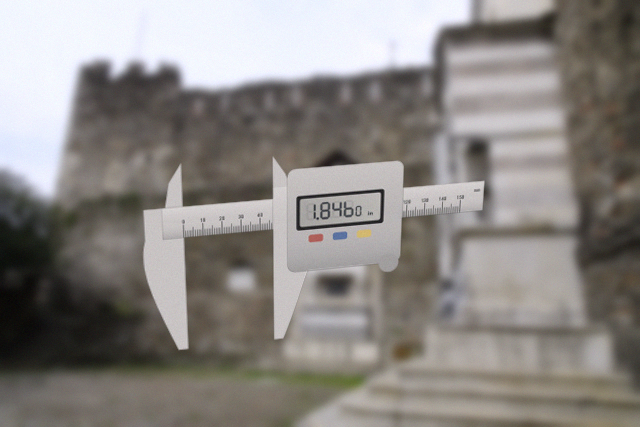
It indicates 1.8460 in
